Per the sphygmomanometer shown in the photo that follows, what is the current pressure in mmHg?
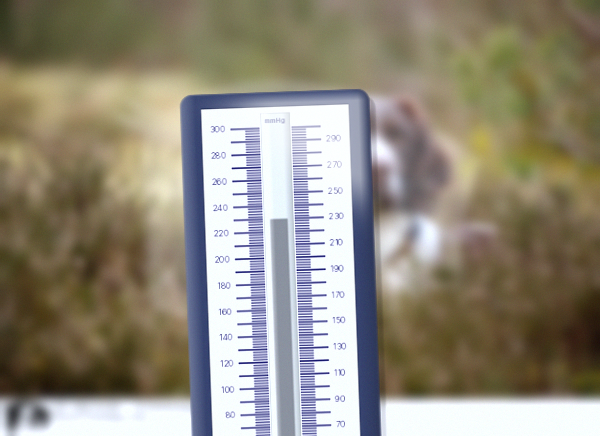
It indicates 230 mmHg
